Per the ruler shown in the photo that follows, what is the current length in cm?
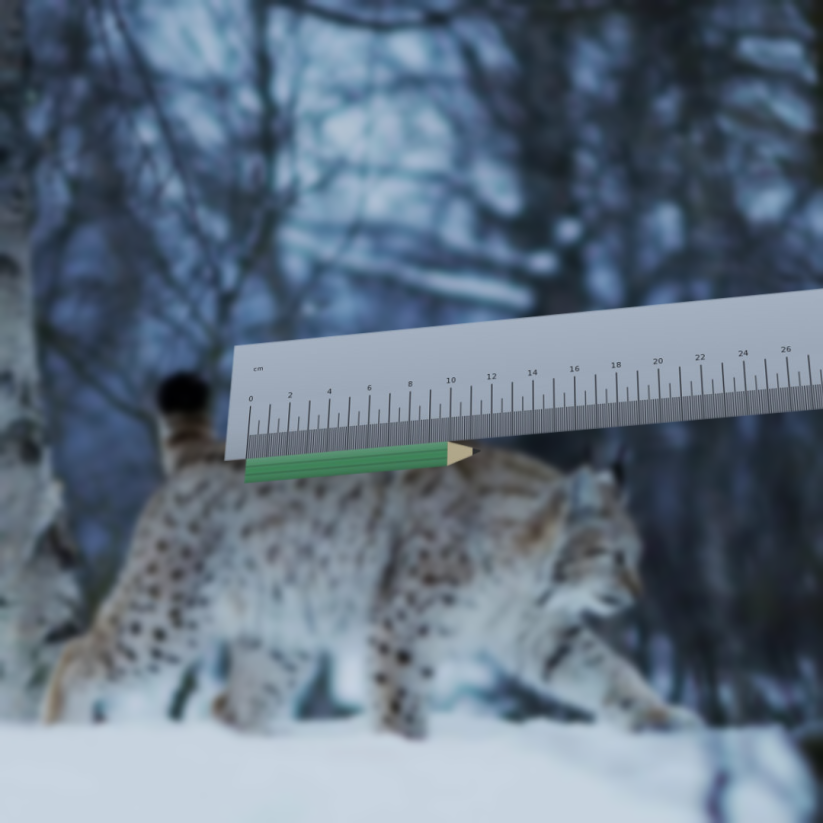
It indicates 11.5 cm
